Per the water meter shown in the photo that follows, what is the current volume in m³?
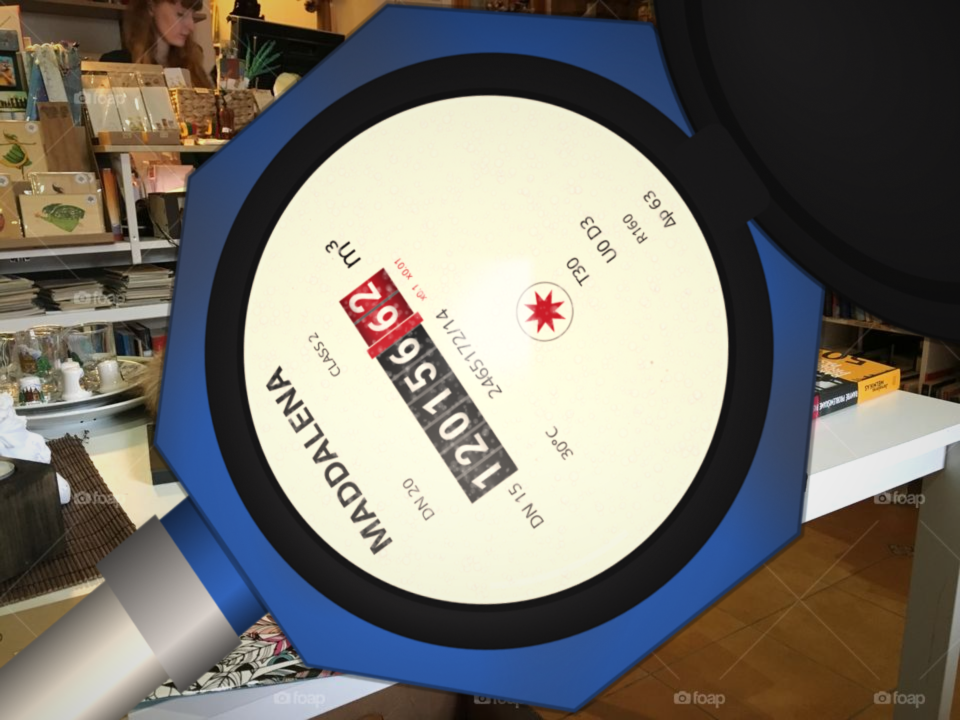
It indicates 120156.62 m³
